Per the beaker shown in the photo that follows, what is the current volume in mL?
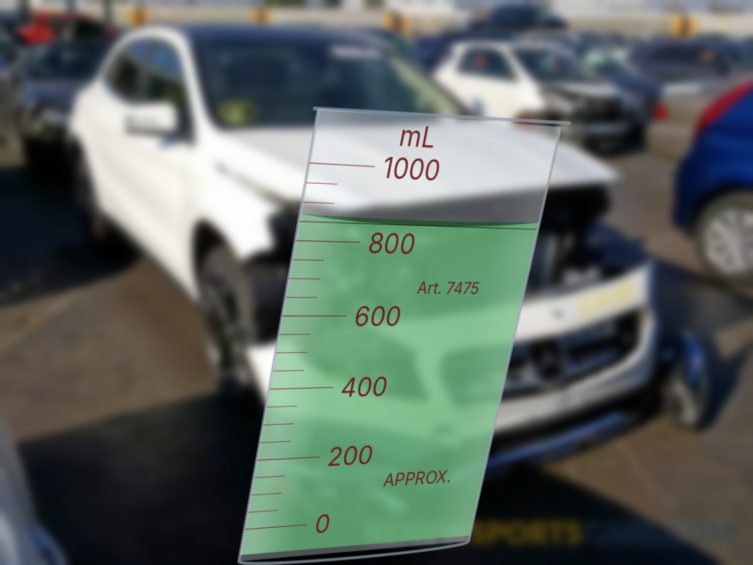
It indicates 850 mL
